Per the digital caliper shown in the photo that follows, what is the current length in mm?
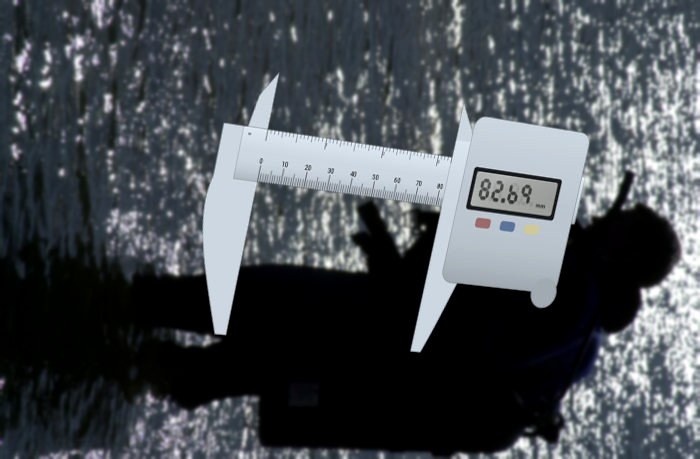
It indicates 82.69 mm
